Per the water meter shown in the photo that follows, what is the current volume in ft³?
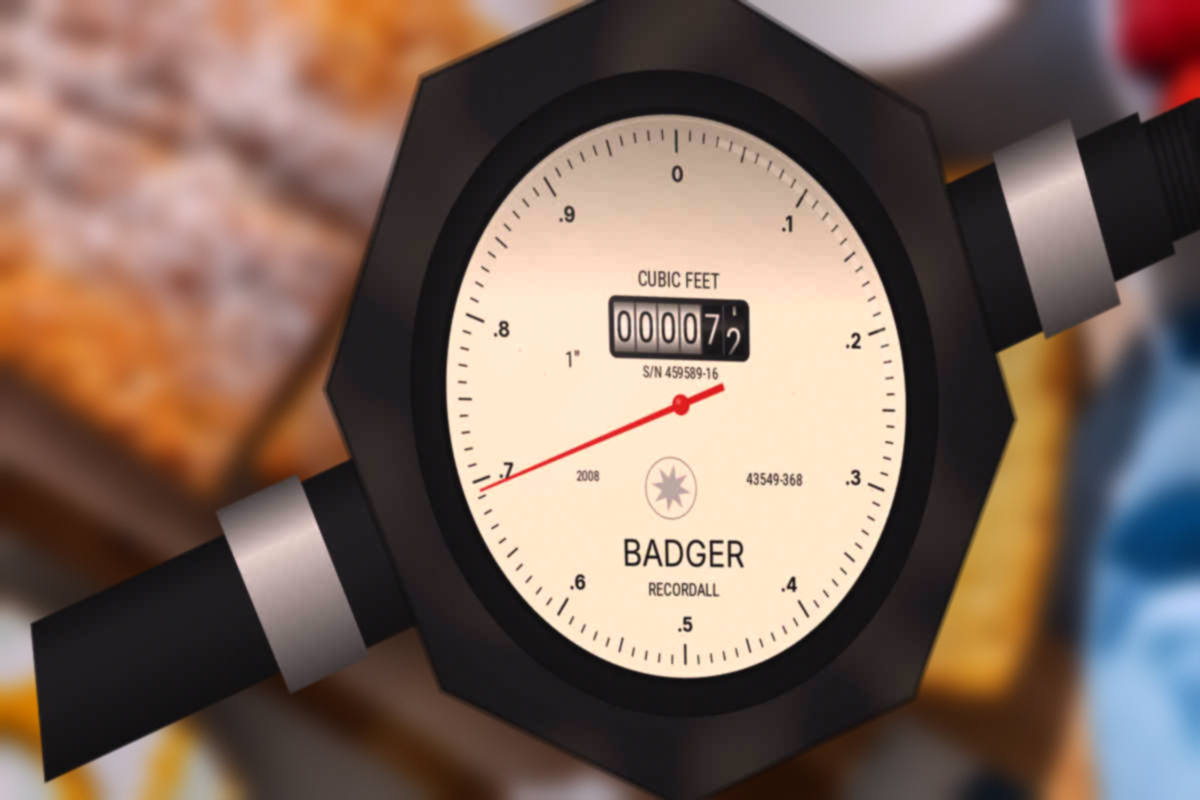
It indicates 71.69 ft³
